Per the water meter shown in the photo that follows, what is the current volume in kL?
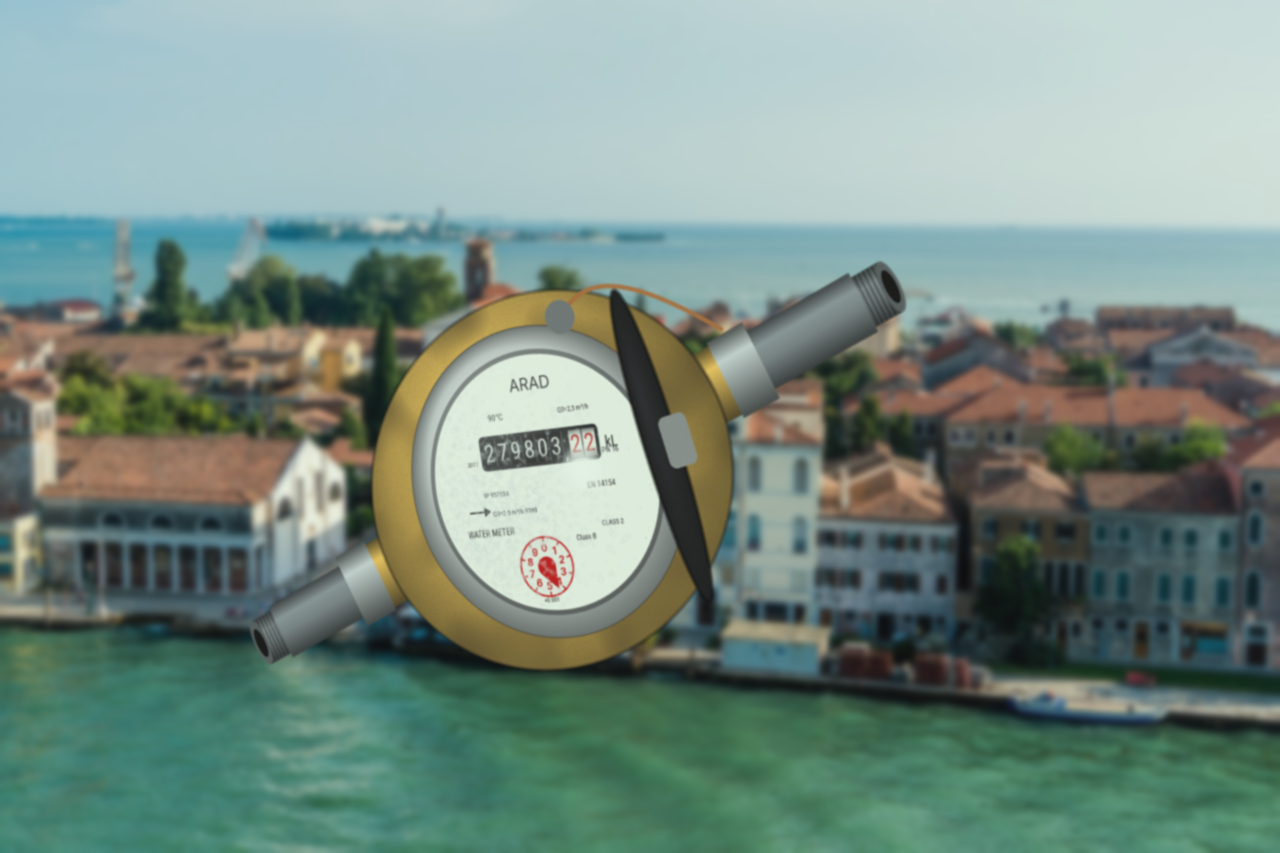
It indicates 279803.224 kL
